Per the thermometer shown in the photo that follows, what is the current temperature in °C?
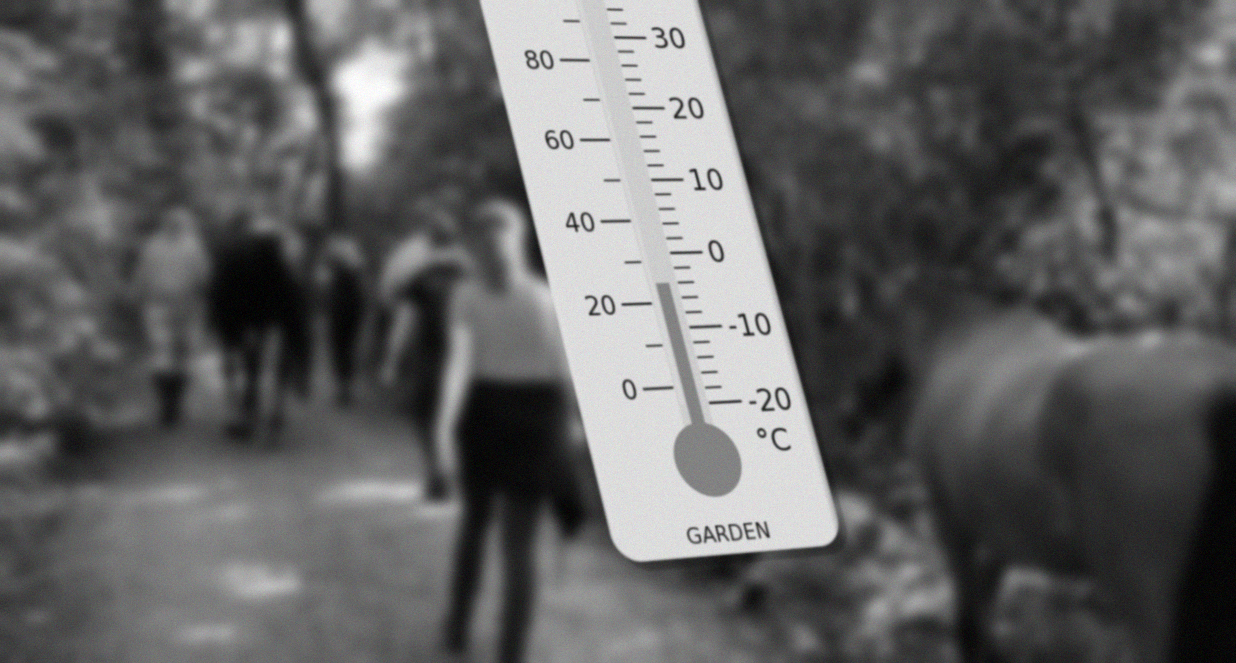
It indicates -4 °C
